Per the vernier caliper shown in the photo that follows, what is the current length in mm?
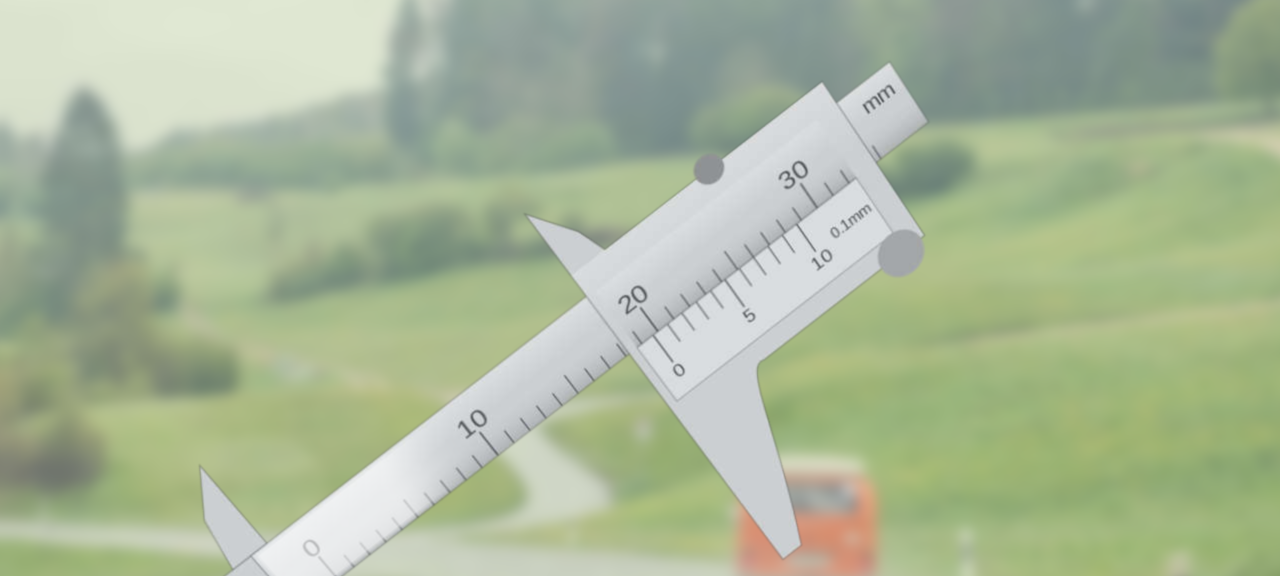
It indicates 19.7 mm
